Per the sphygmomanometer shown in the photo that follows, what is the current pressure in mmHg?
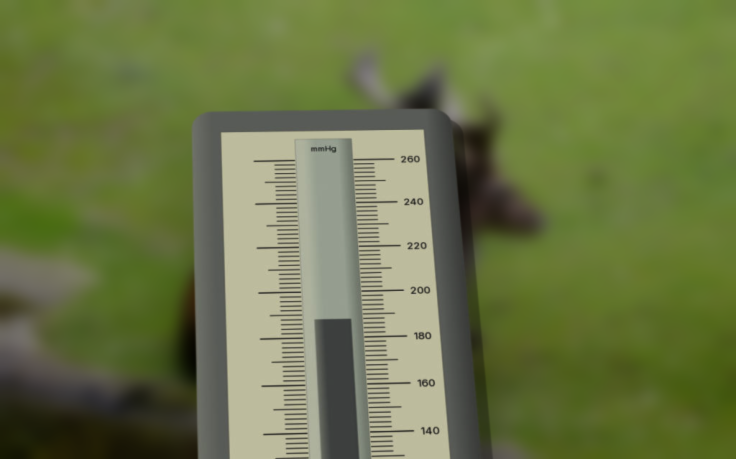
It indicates 188 mmHg
